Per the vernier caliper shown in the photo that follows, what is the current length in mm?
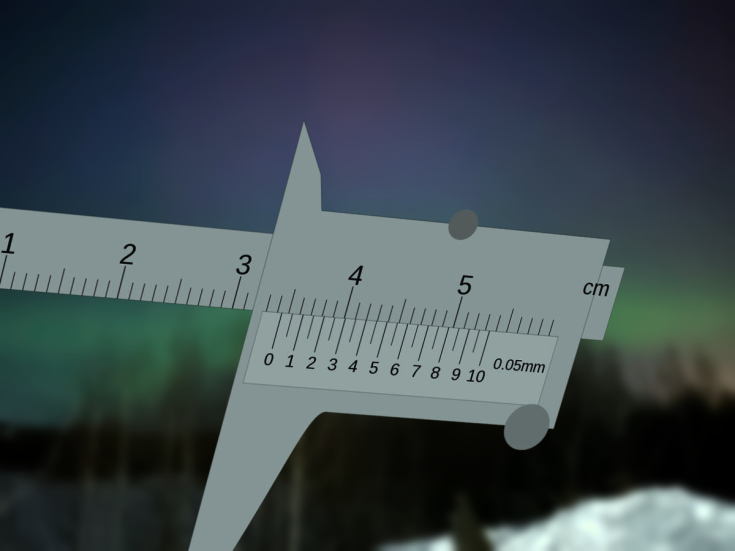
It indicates 34.4 mm
